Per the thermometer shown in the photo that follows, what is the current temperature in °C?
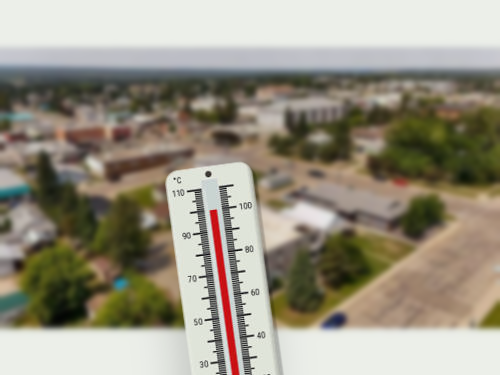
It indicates 100 °C
